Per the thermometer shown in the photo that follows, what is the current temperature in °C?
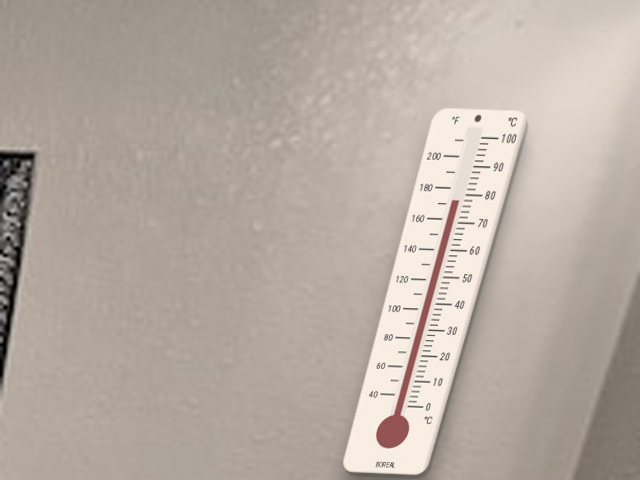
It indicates 78 °C
